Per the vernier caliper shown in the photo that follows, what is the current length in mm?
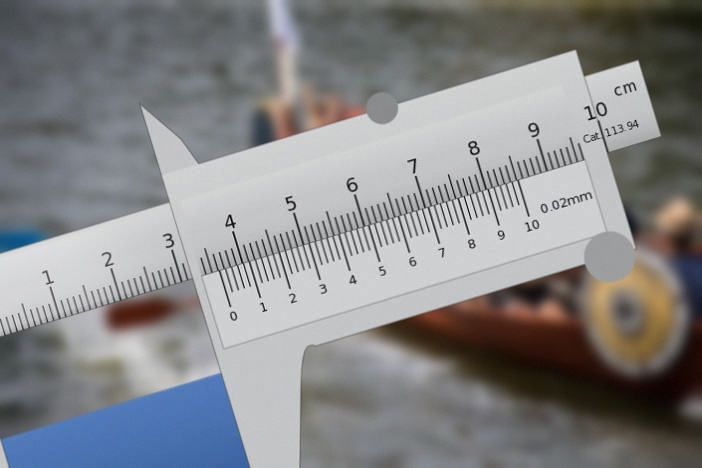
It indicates 36.2 mm
